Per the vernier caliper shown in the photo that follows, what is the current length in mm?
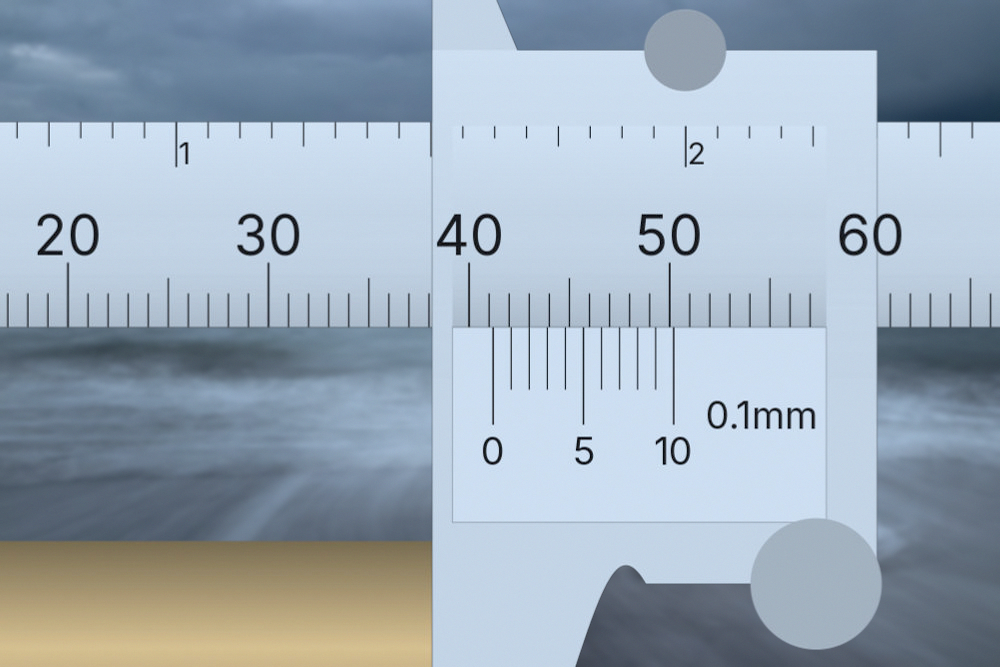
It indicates 41.2 mm
